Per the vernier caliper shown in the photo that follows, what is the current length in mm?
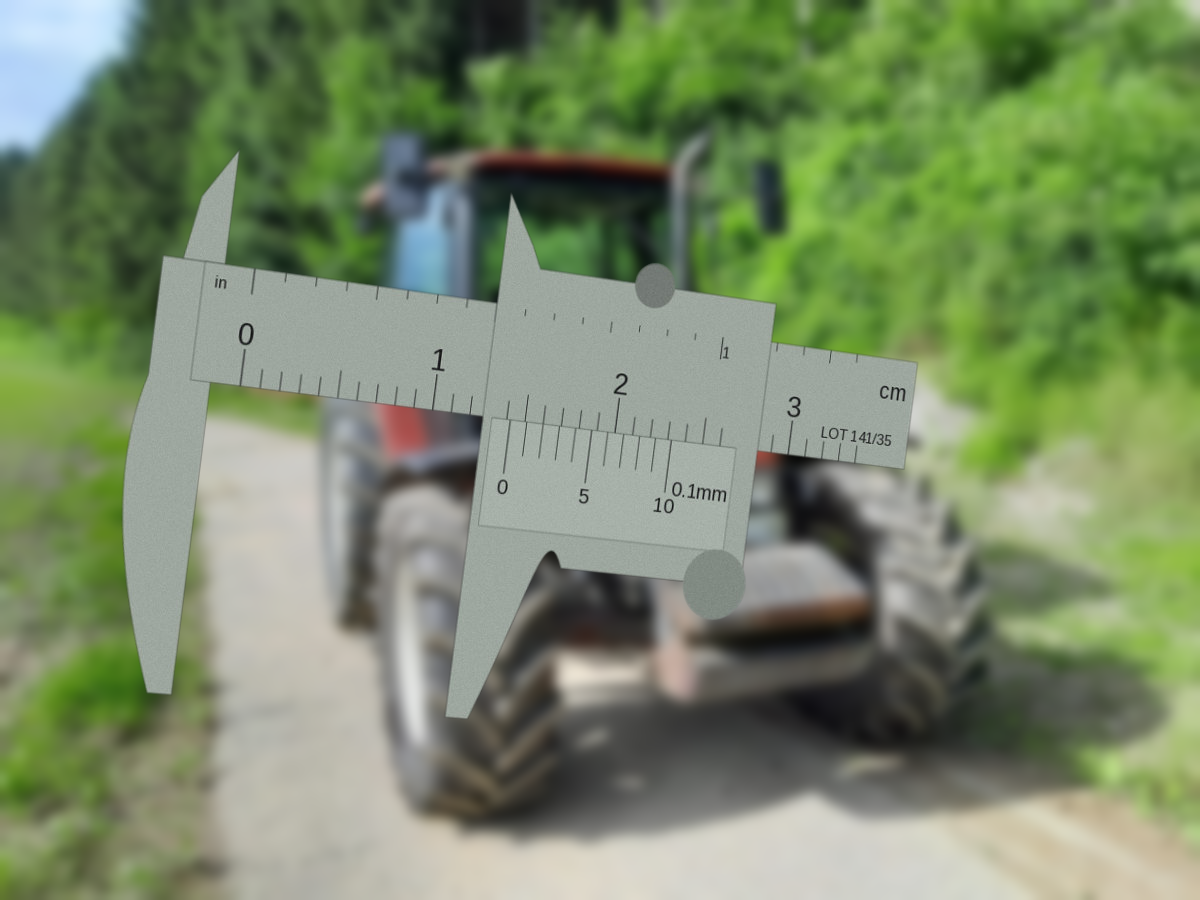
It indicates 14.2 mm
